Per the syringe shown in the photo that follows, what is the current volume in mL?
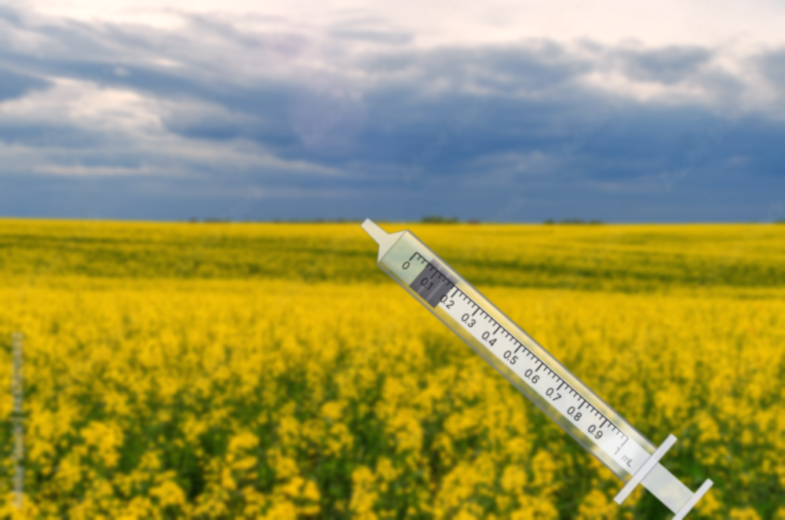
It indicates 0.06 mL
